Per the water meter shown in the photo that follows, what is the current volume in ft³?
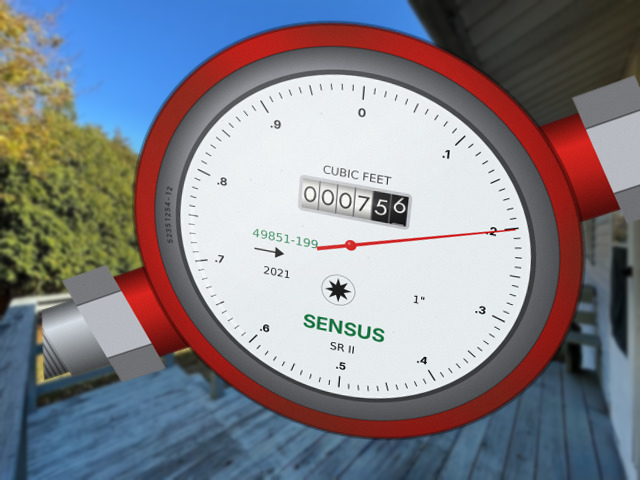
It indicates 756.20 ft³
